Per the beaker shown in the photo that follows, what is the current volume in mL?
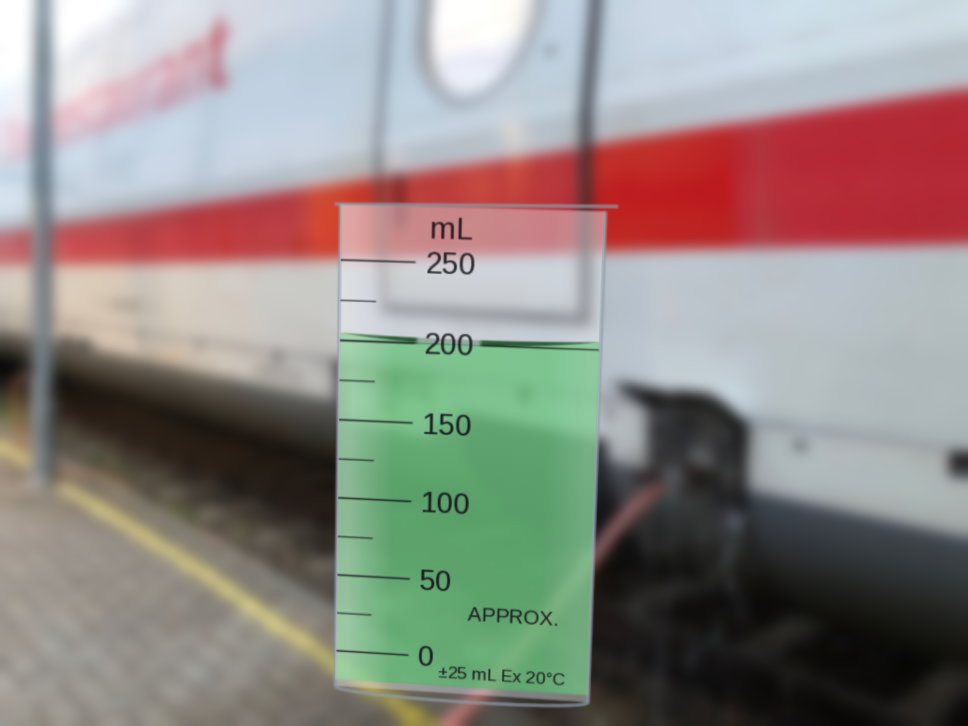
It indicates 200 mL
